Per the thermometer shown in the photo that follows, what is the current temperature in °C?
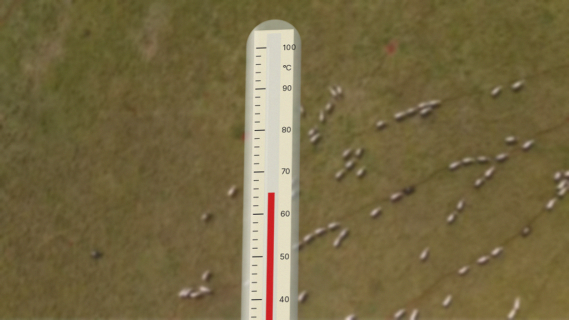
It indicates 65 °C
